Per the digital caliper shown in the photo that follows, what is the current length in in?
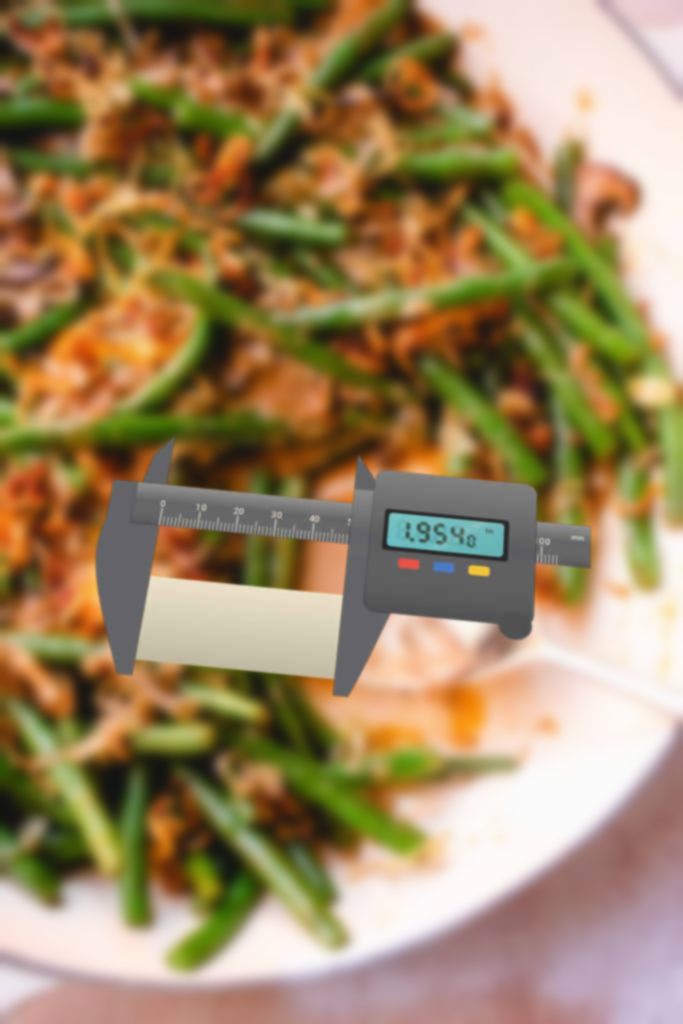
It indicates 1.9540 in
